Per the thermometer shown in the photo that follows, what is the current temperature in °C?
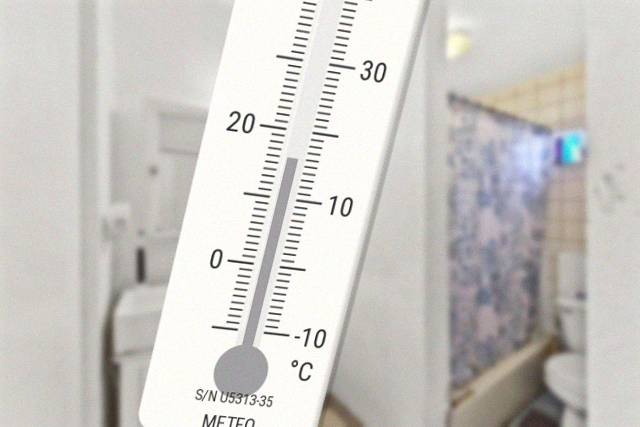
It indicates 16 °C
